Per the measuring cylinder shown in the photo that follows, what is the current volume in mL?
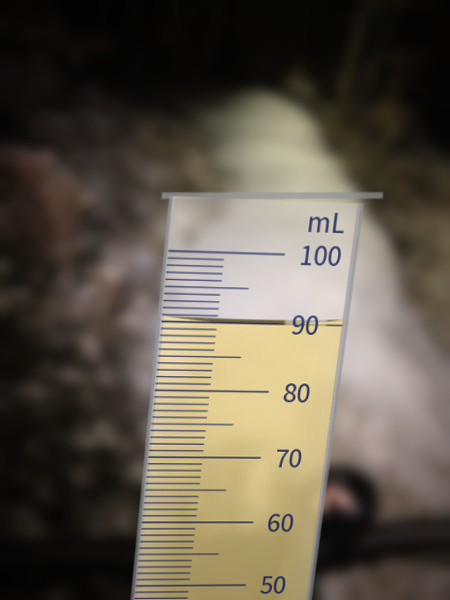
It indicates 90 mL
